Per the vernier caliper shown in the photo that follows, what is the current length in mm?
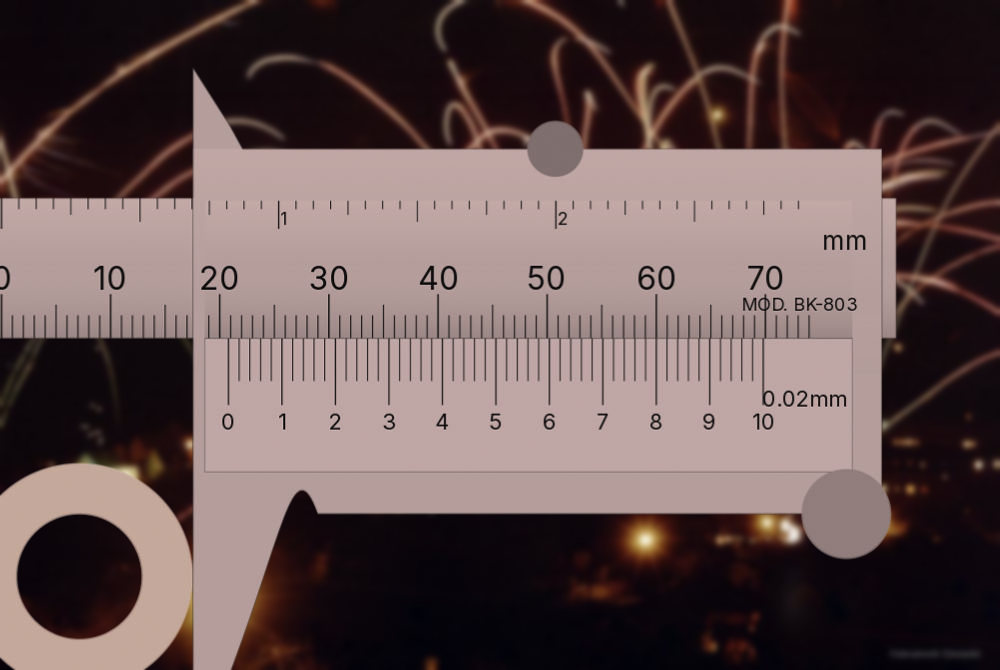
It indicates 20.8 mm
